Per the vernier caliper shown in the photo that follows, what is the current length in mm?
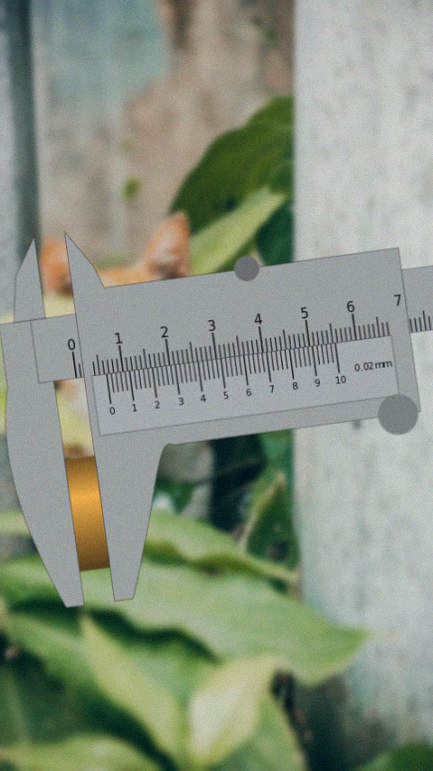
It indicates 6.5 mm
